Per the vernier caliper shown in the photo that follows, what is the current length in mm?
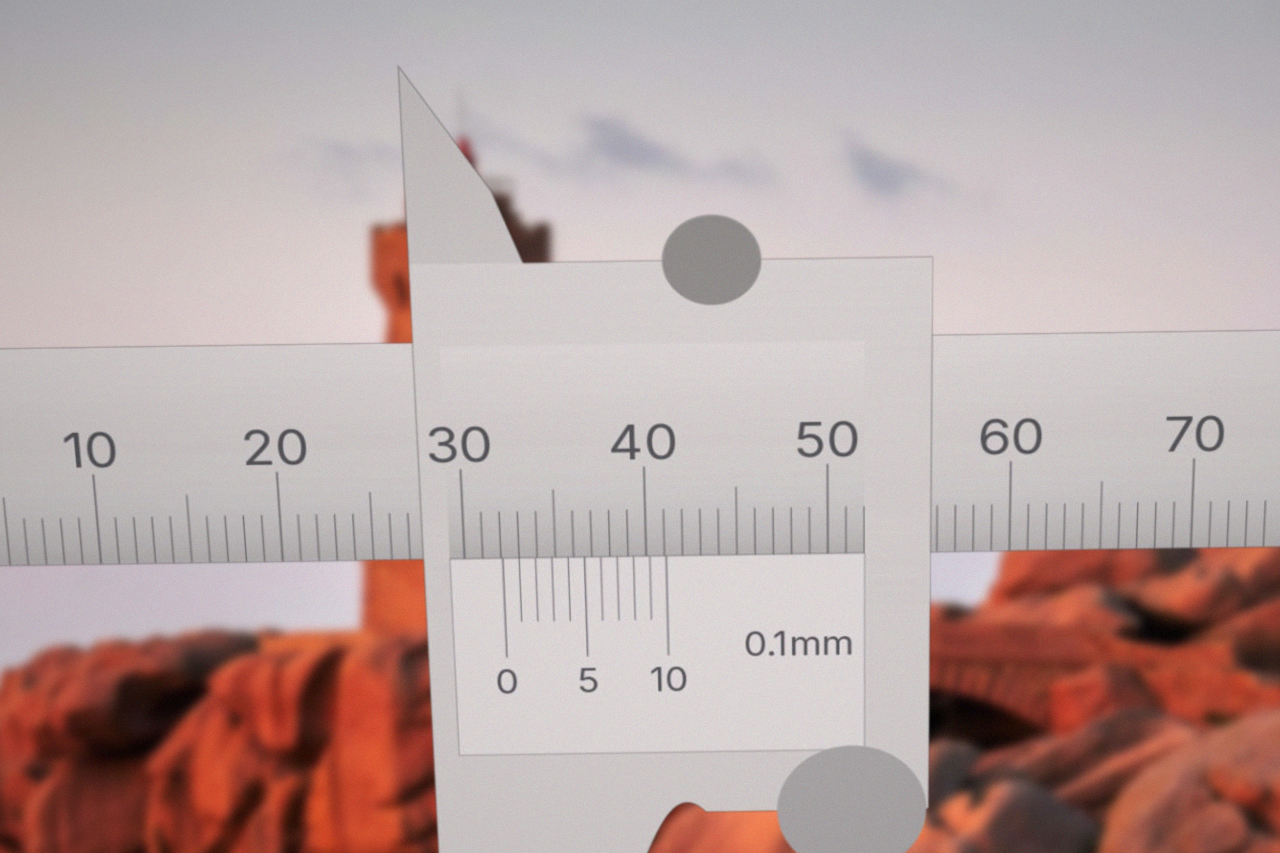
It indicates 32.1 mm
